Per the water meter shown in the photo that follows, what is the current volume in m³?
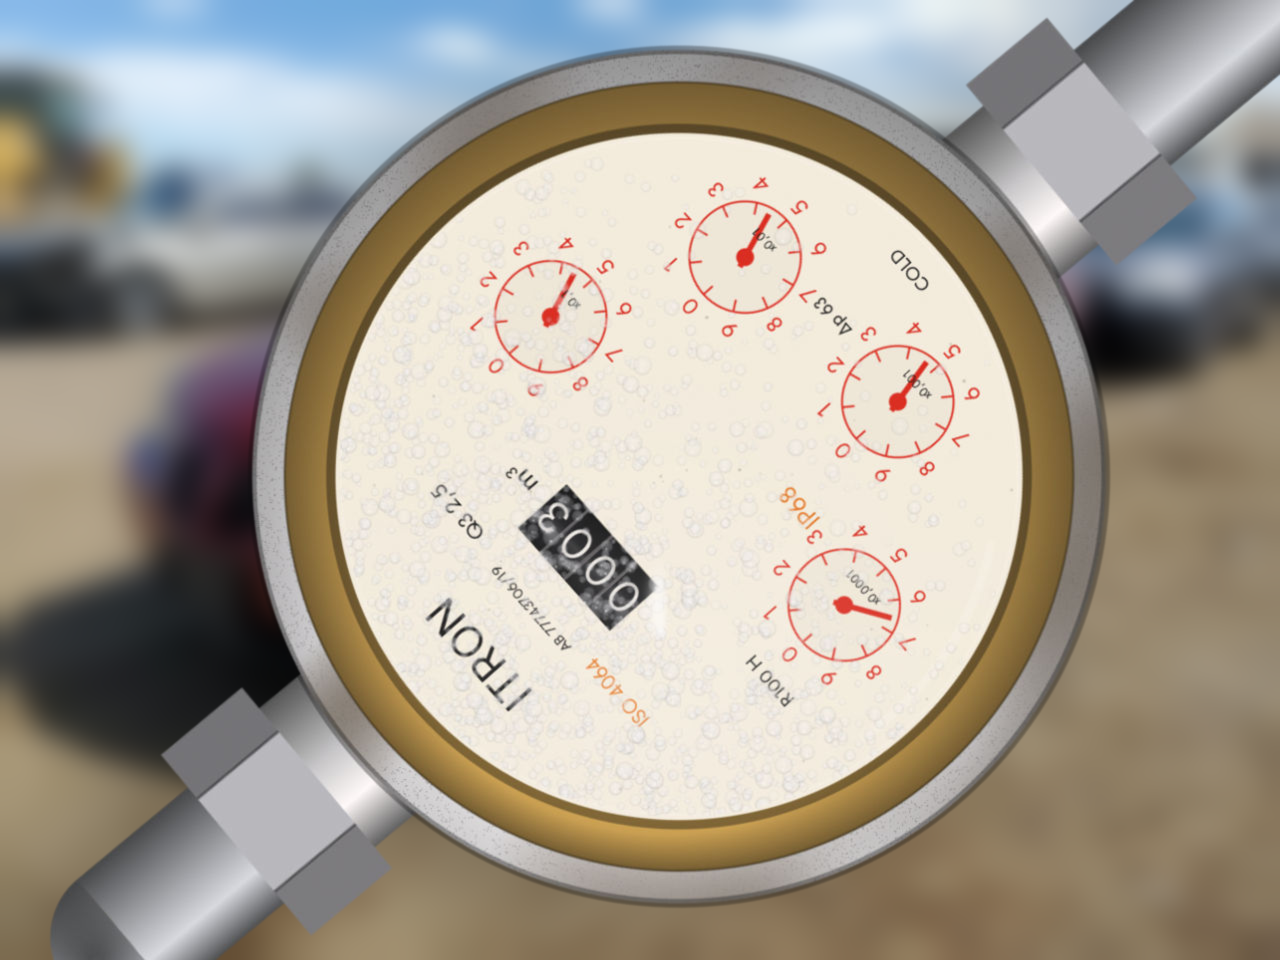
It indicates 3.4446 m³
